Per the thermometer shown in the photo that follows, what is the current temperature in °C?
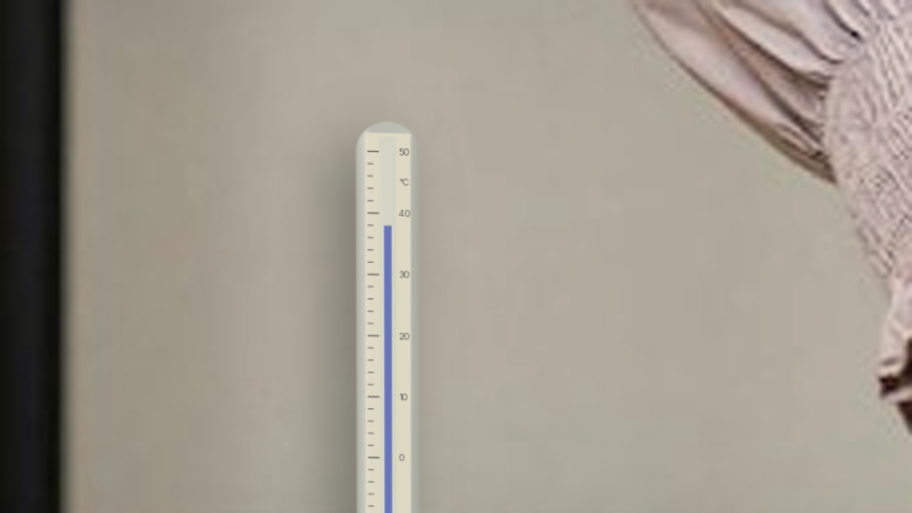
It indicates 38 °C
